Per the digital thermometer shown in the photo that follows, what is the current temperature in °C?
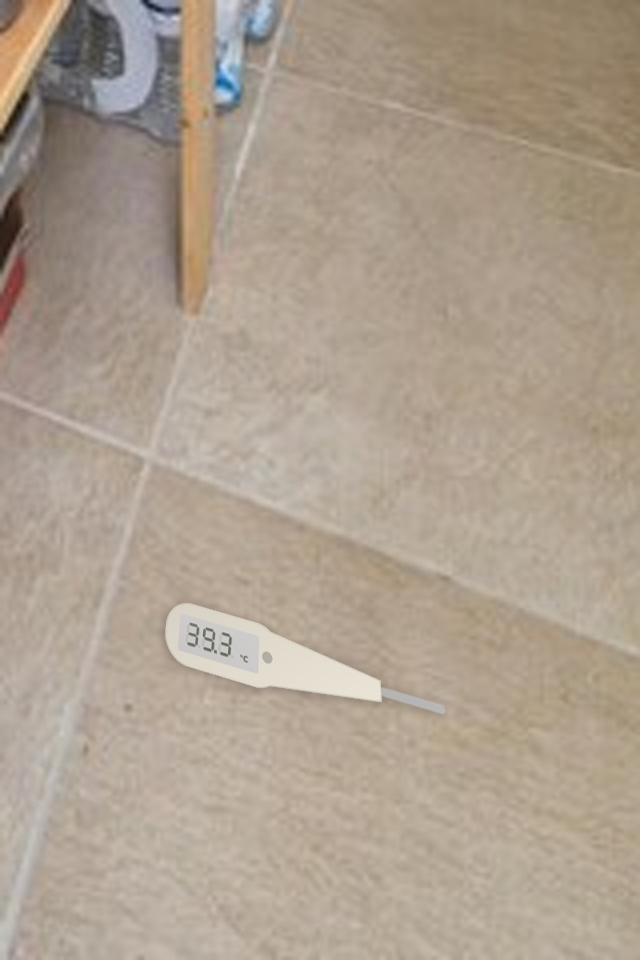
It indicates 39.3 °C
